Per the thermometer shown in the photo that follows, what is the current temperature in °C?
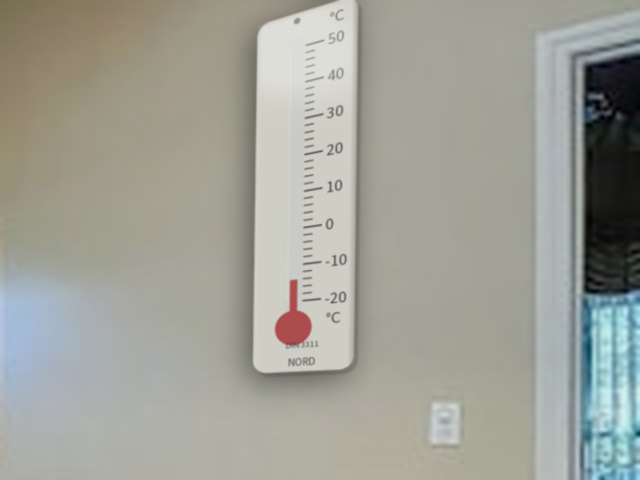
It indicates -14 °C
